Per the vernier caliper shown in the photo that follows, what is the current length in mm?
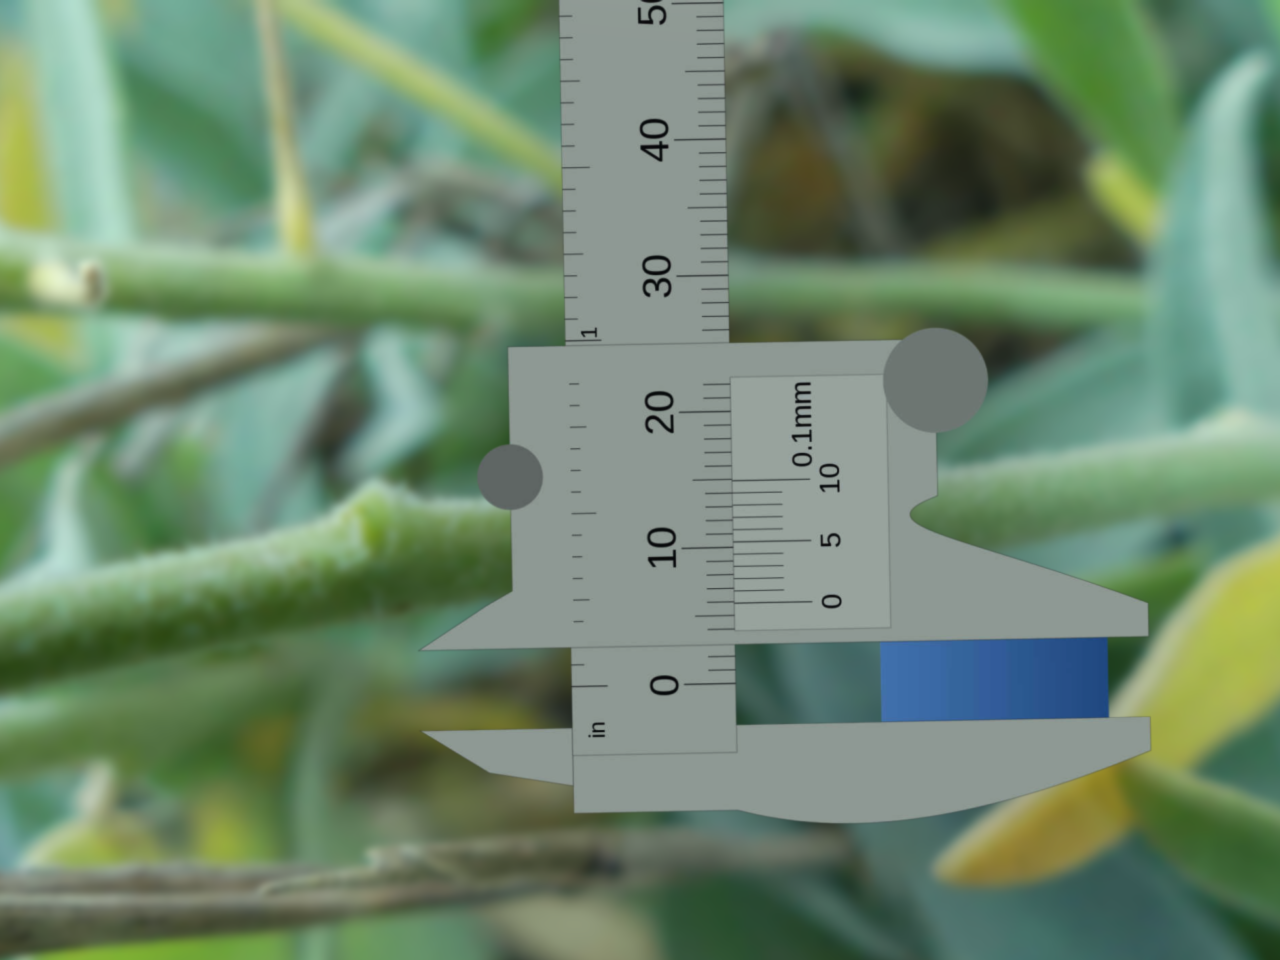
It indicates 5.9 mm
